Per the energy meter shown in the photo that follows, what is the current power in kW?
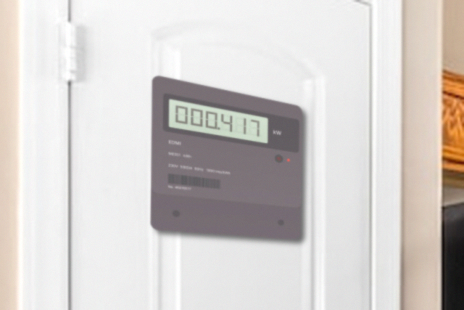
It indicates 0.417 kW
